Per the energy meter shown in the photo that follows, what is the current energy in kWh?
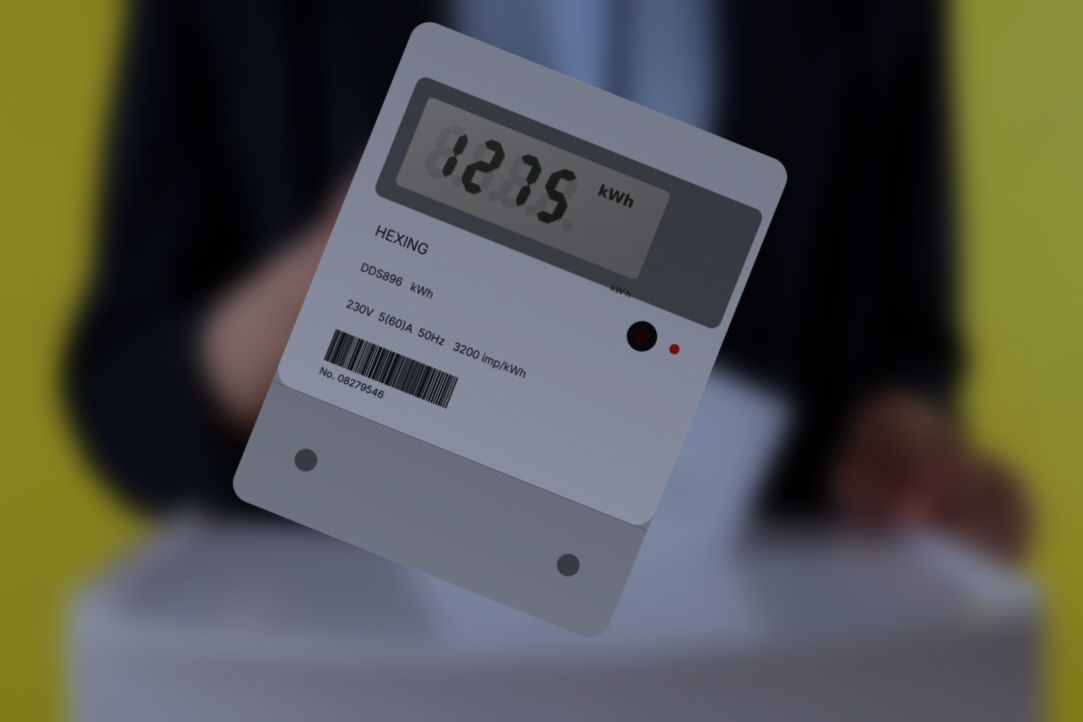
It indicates 1275 kWh
